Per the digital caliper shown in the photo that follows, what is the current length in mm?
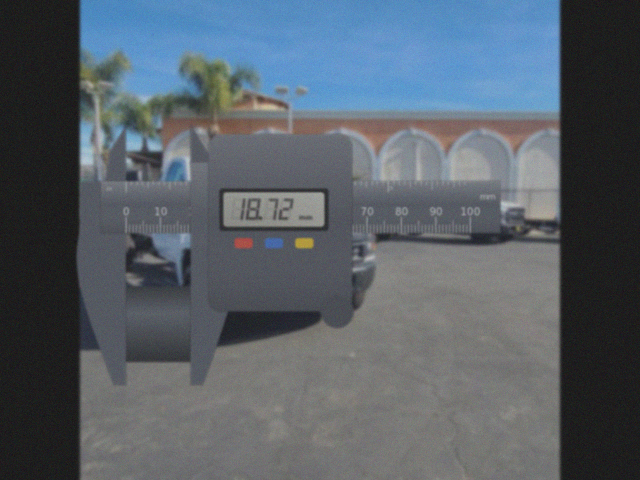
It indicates 18.72 mm
